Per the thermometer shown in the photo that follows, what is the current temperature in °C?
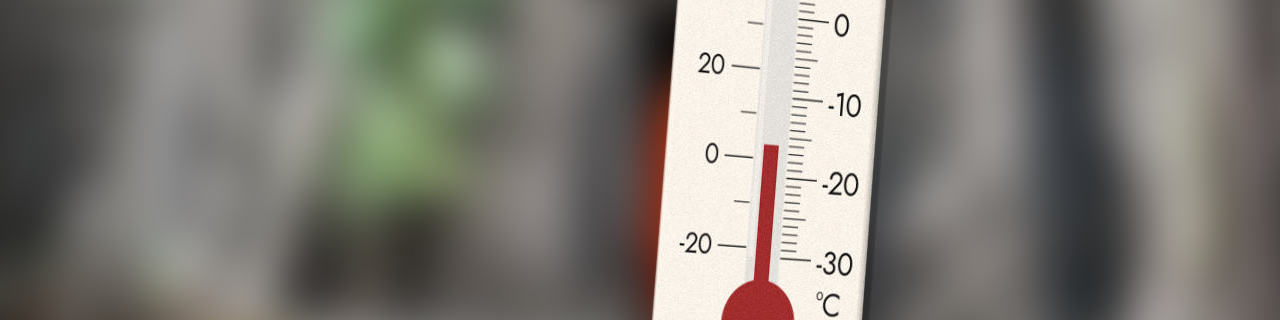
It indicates -16 °C
